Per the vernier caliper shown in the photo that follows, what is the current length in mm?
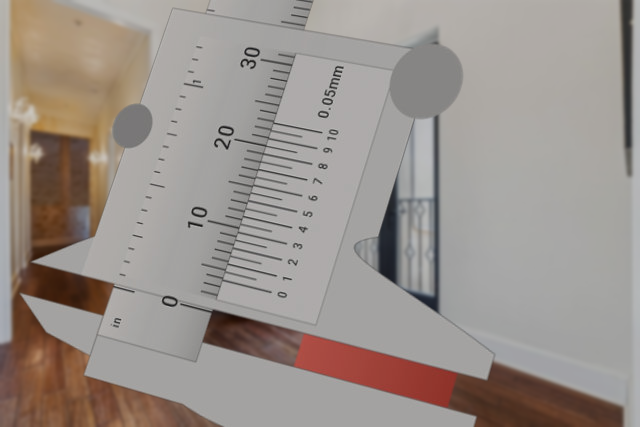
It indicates 3.8 mm
